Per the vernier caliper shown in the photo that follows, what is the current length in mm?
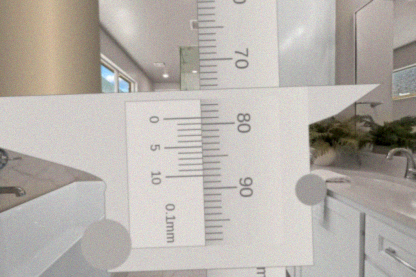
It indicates 79.0 mm
